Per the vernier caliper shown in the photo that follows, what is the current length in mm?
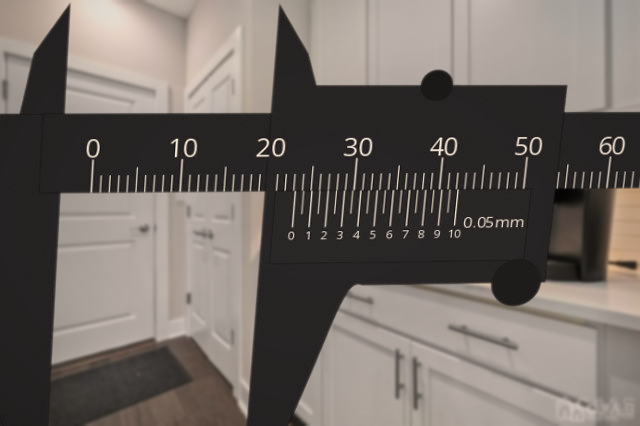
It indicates 23.2 mm
